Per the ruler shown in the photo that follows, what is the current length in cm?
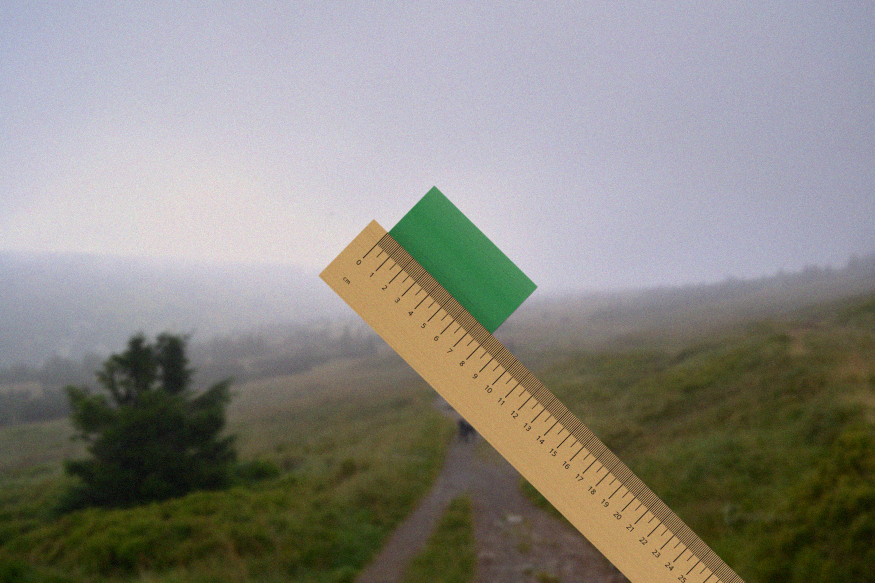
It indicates 8 cm
